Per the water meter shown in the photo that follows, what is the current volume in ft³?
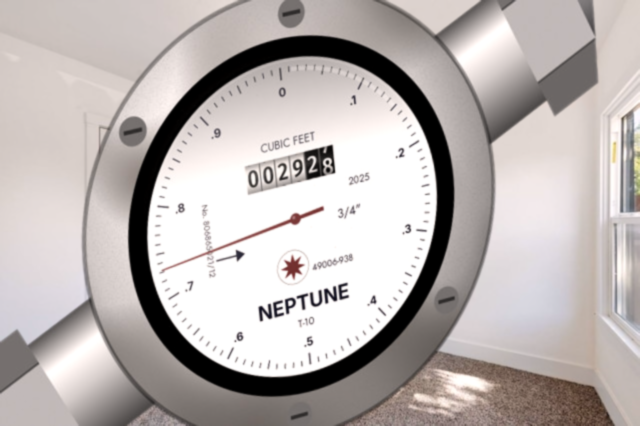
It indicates 2927.73 ft³
